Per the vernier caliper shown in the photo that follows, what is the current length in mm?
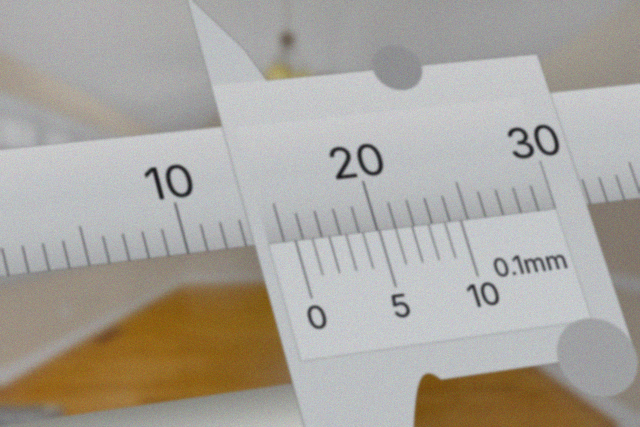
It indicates 15.6 mm
